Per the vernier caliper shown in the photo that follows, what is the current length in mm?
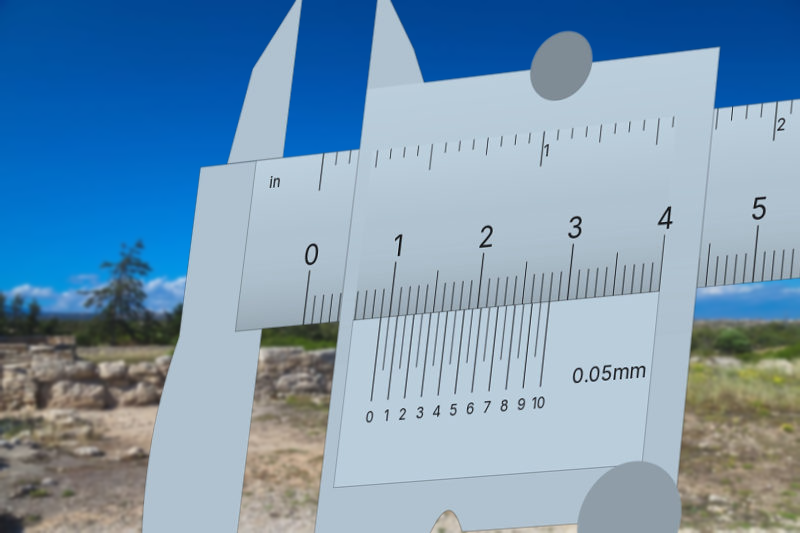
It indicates 9.0 mm
